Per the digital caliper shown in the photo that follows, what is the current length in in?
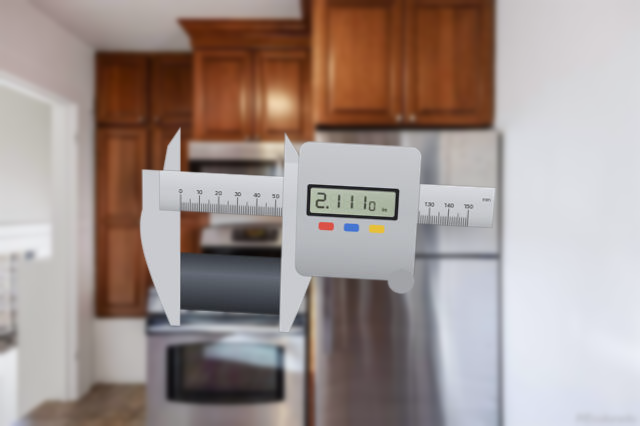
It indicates 2.1110 in
